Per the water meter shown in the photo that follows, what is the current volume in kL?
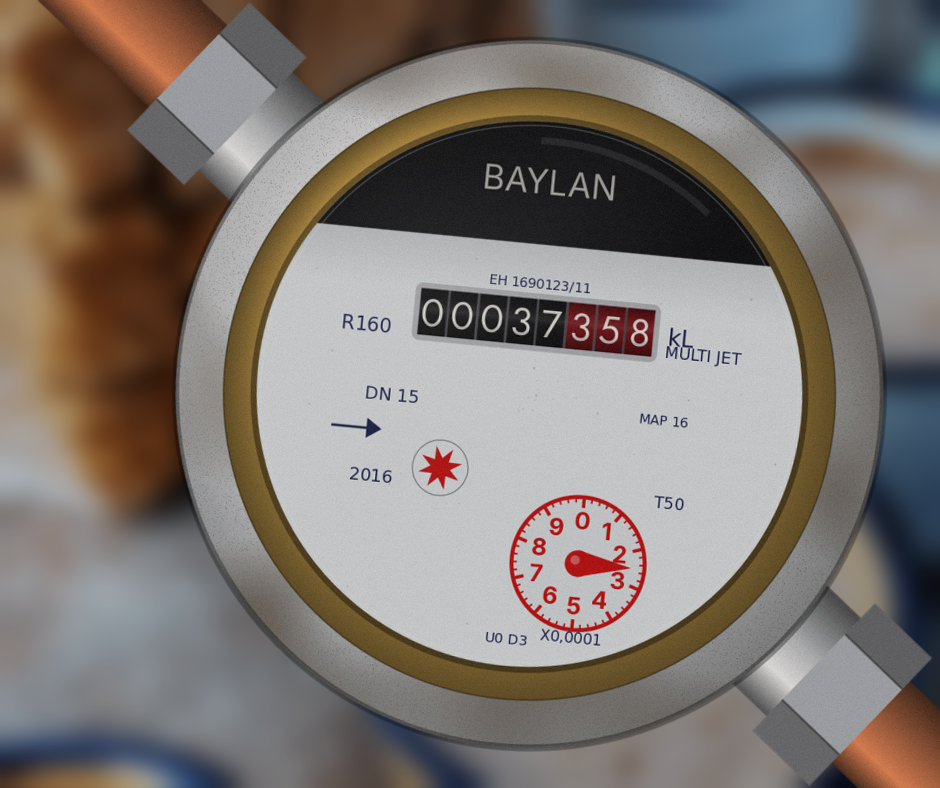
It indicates 37.3582 kL
